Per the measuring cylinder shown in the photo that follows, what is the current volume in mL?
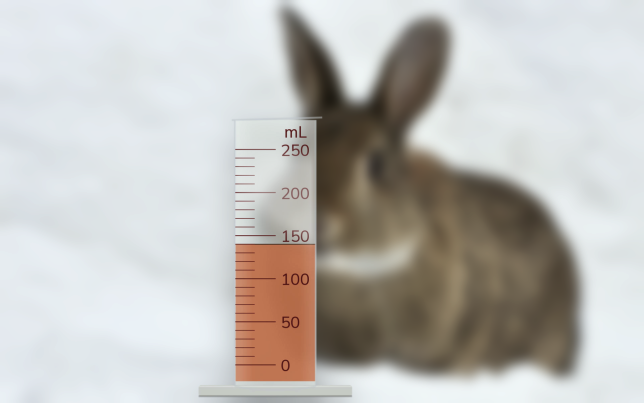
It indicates 140 mL
